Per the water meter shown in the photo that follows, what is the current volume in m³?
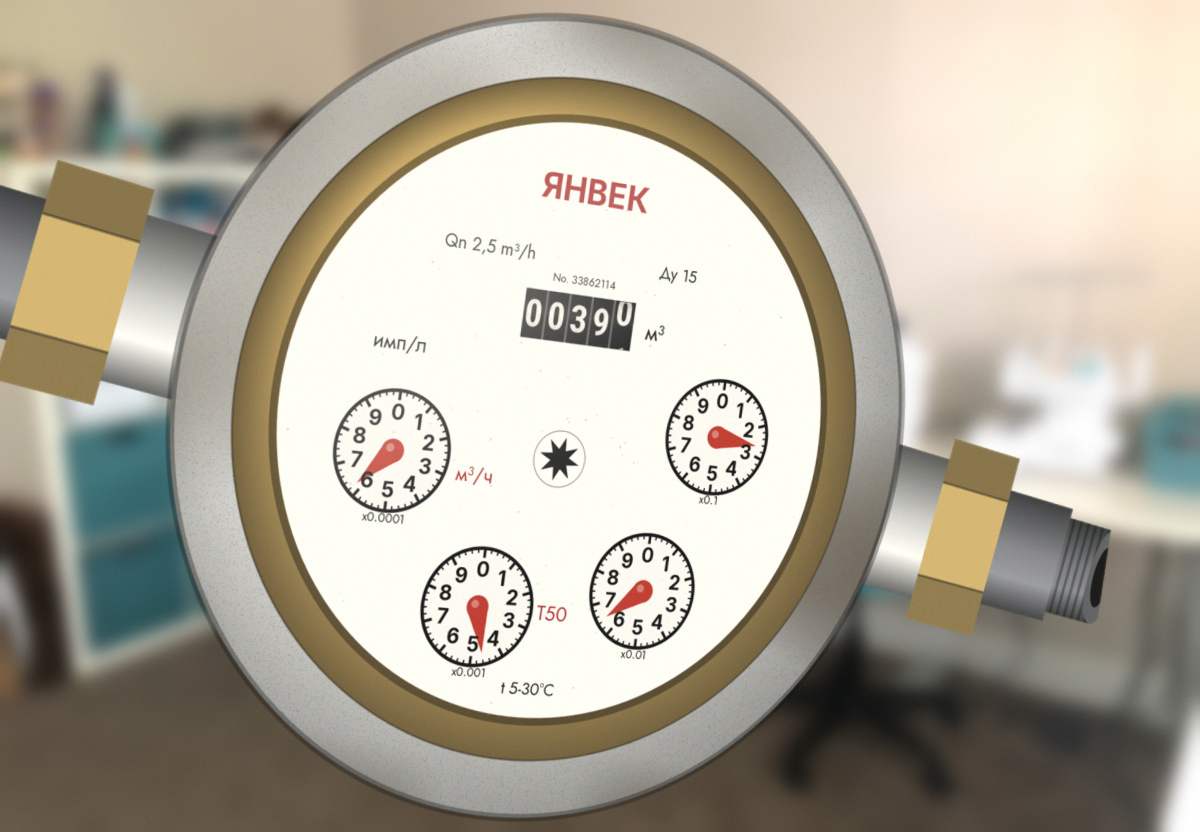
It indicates 390.2646 m³
